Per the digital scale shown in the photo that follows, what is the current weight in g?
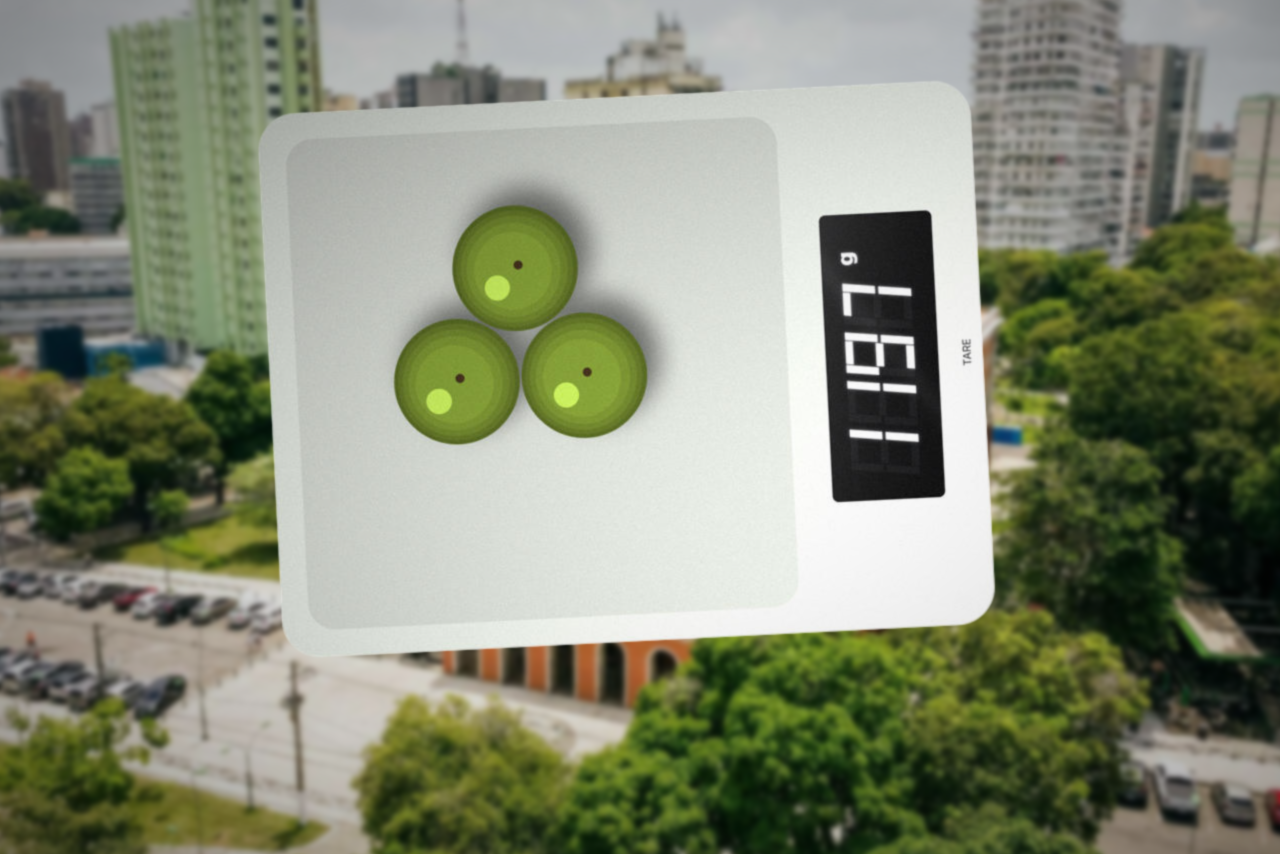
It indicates 1197 g
